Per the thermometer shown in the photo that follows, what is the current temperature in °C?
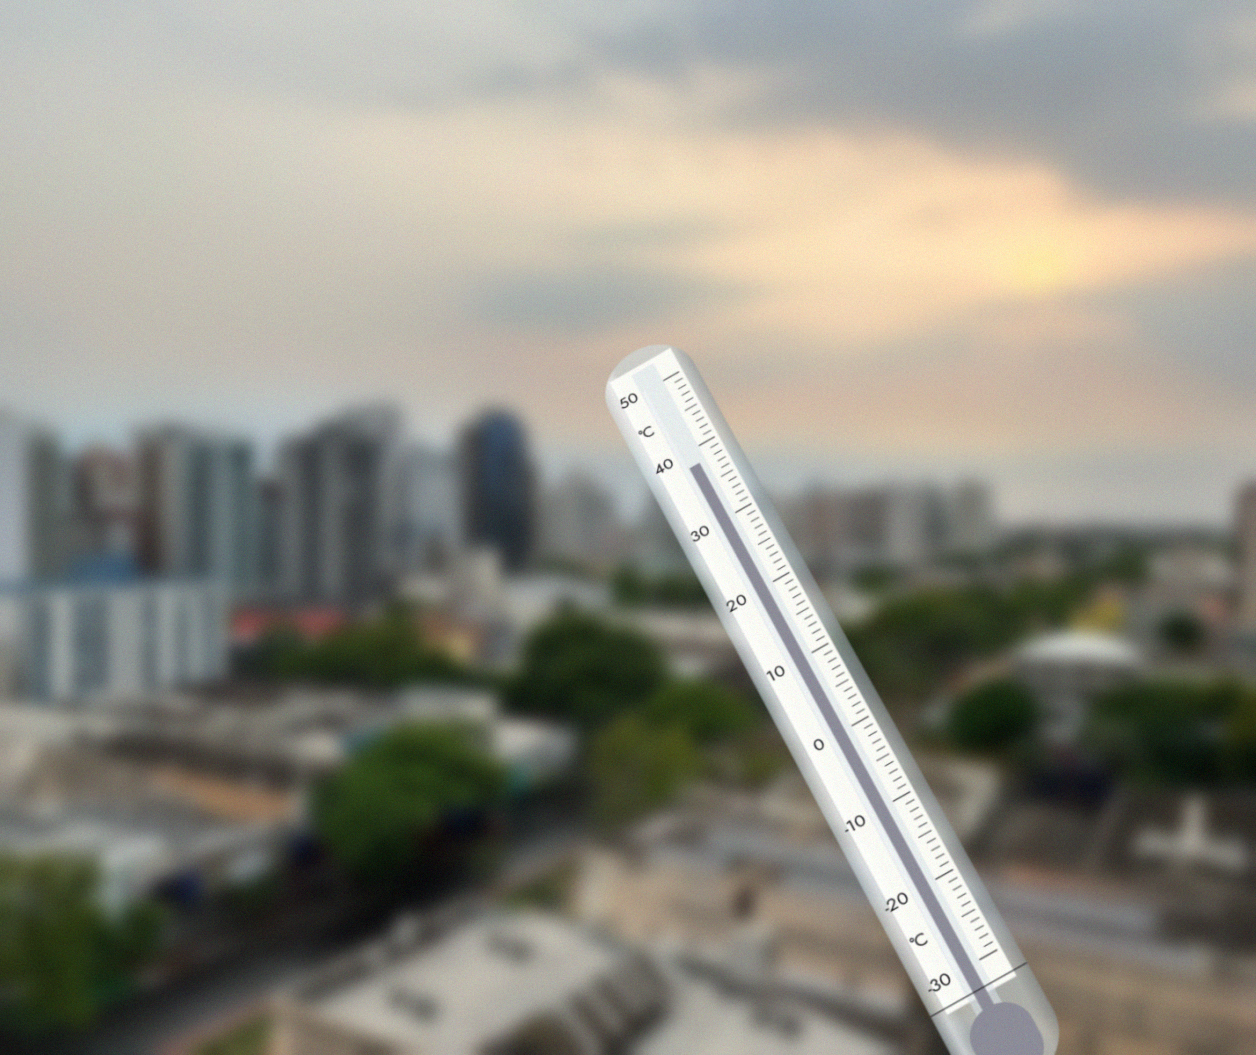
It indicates 38 °C
